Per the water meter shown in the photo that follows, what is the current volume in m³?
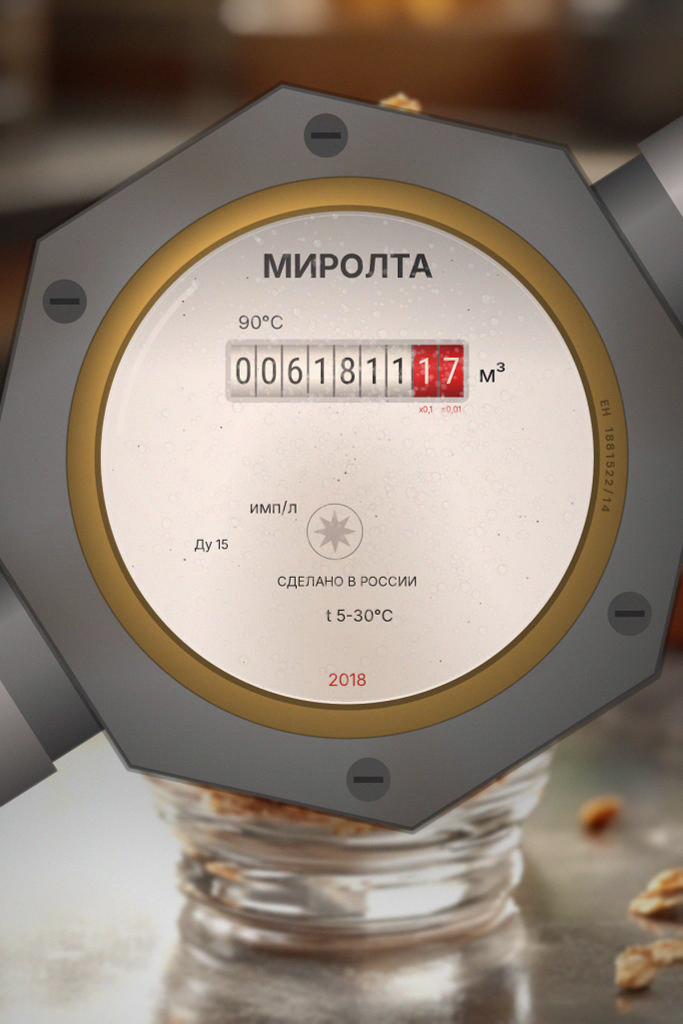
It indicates 61811.17 m³
